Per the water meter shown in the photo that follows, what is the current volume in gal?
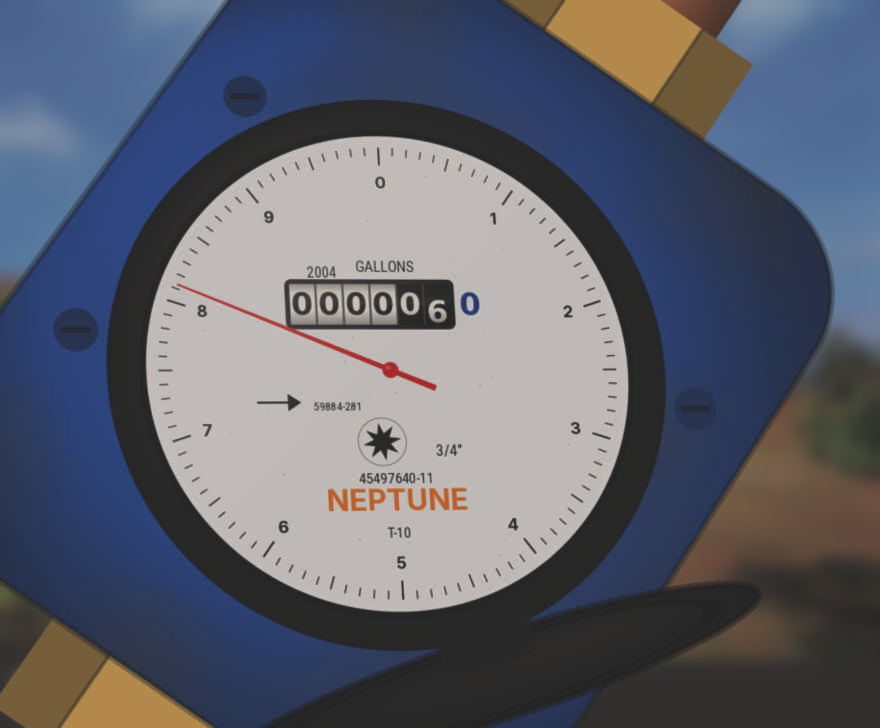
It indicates 58.1 gal
